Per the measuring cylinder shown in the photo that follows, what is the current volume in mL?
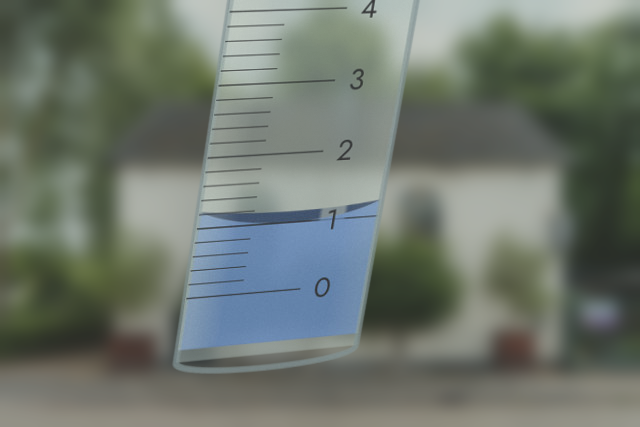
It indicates 1 mL
